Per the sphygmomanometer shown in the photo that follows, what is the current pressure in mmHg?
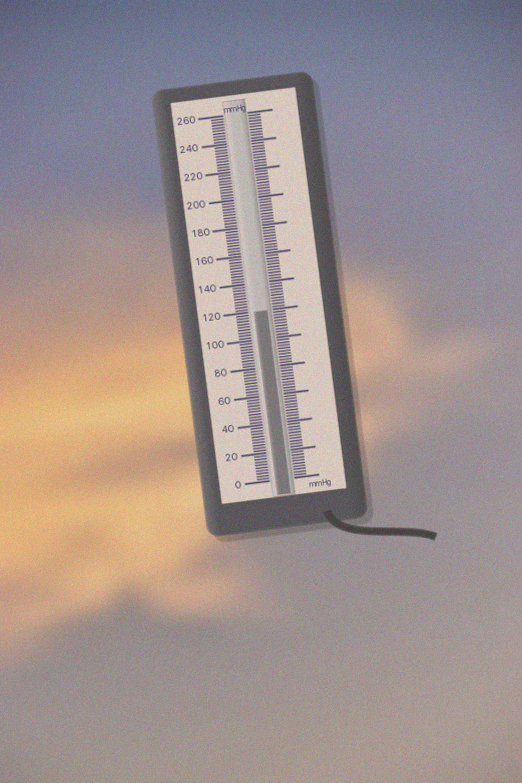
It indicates 120 mmHg
